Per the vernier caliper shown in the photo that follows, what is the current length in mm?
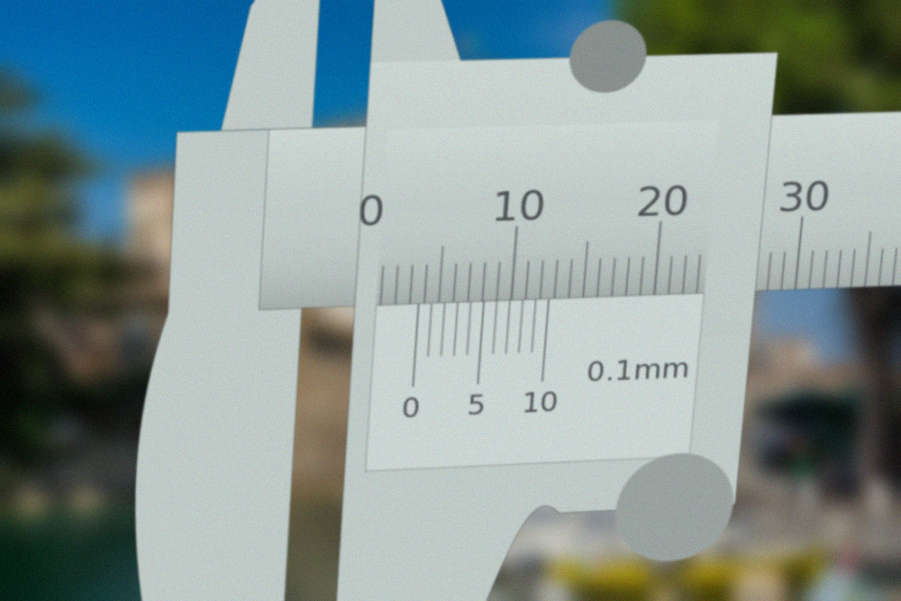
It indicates 3.6 mm
